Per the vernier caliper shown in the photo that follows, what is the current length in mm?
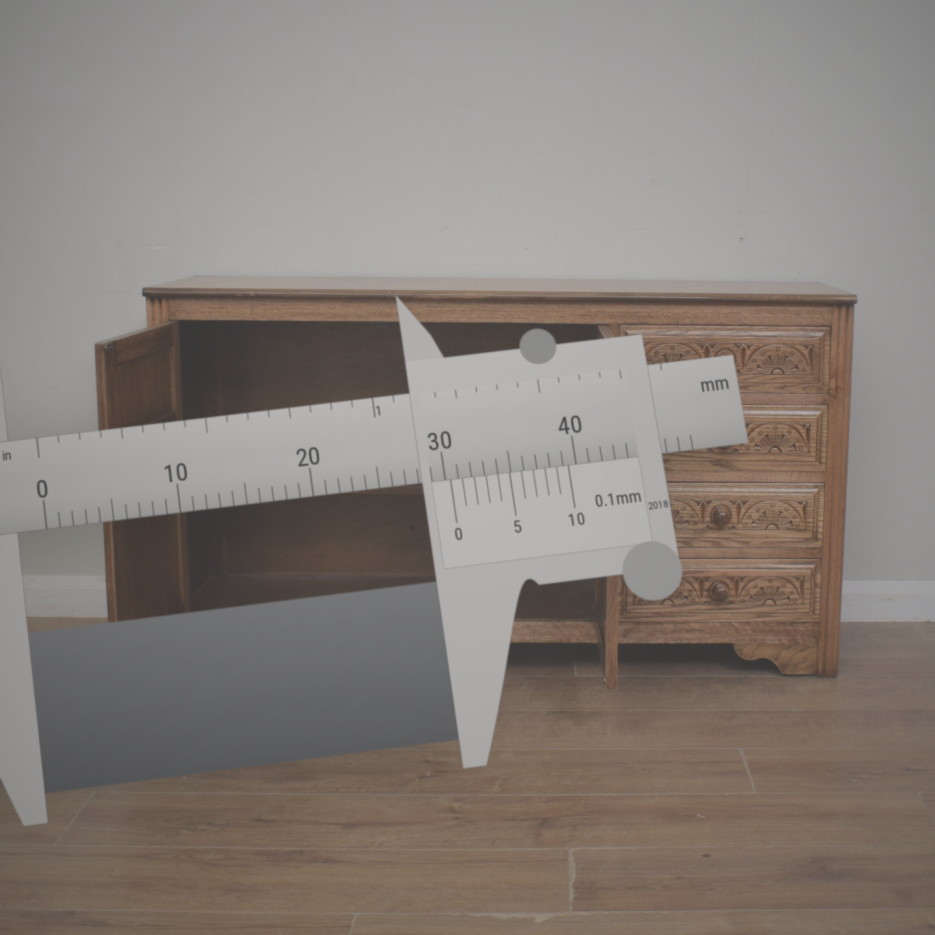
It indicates 30.4 mm
